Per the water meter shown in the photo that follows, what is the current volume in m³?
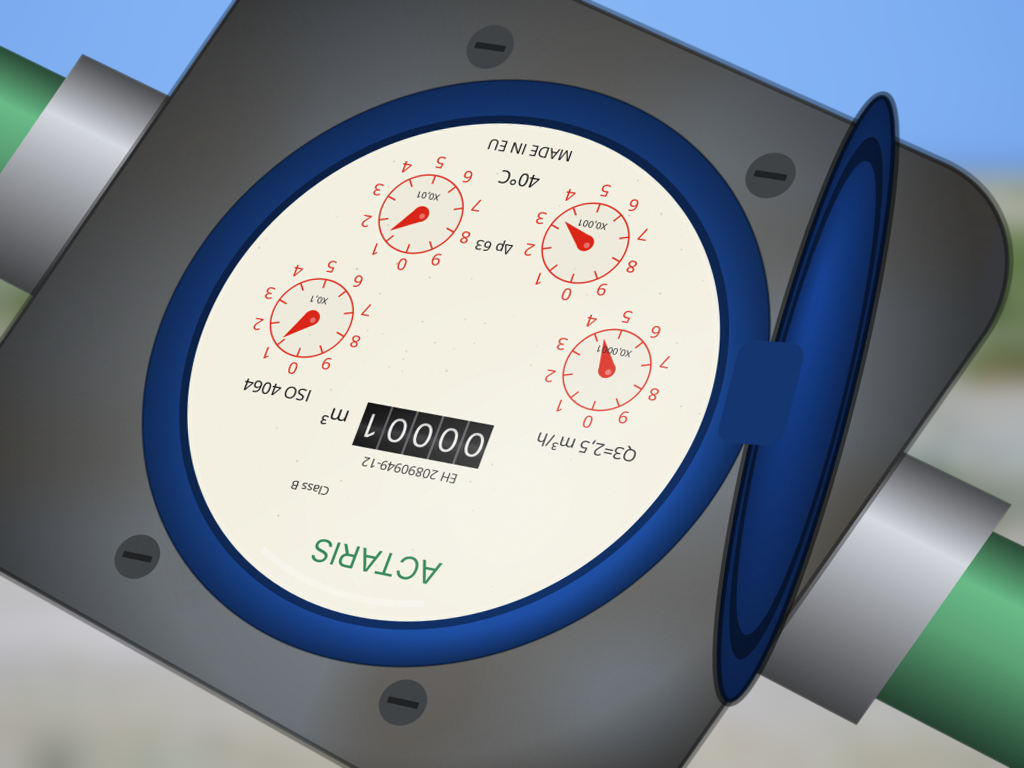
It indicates 1.1134 m³
